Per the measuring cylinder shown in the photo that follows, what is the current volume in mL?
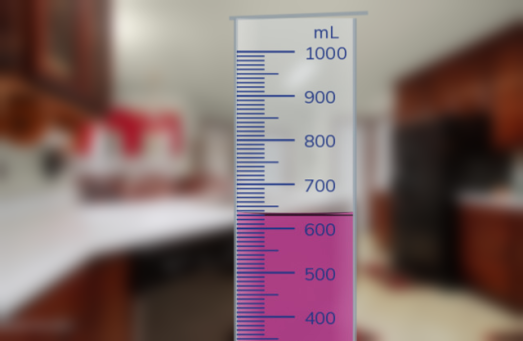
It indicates 630 mL
